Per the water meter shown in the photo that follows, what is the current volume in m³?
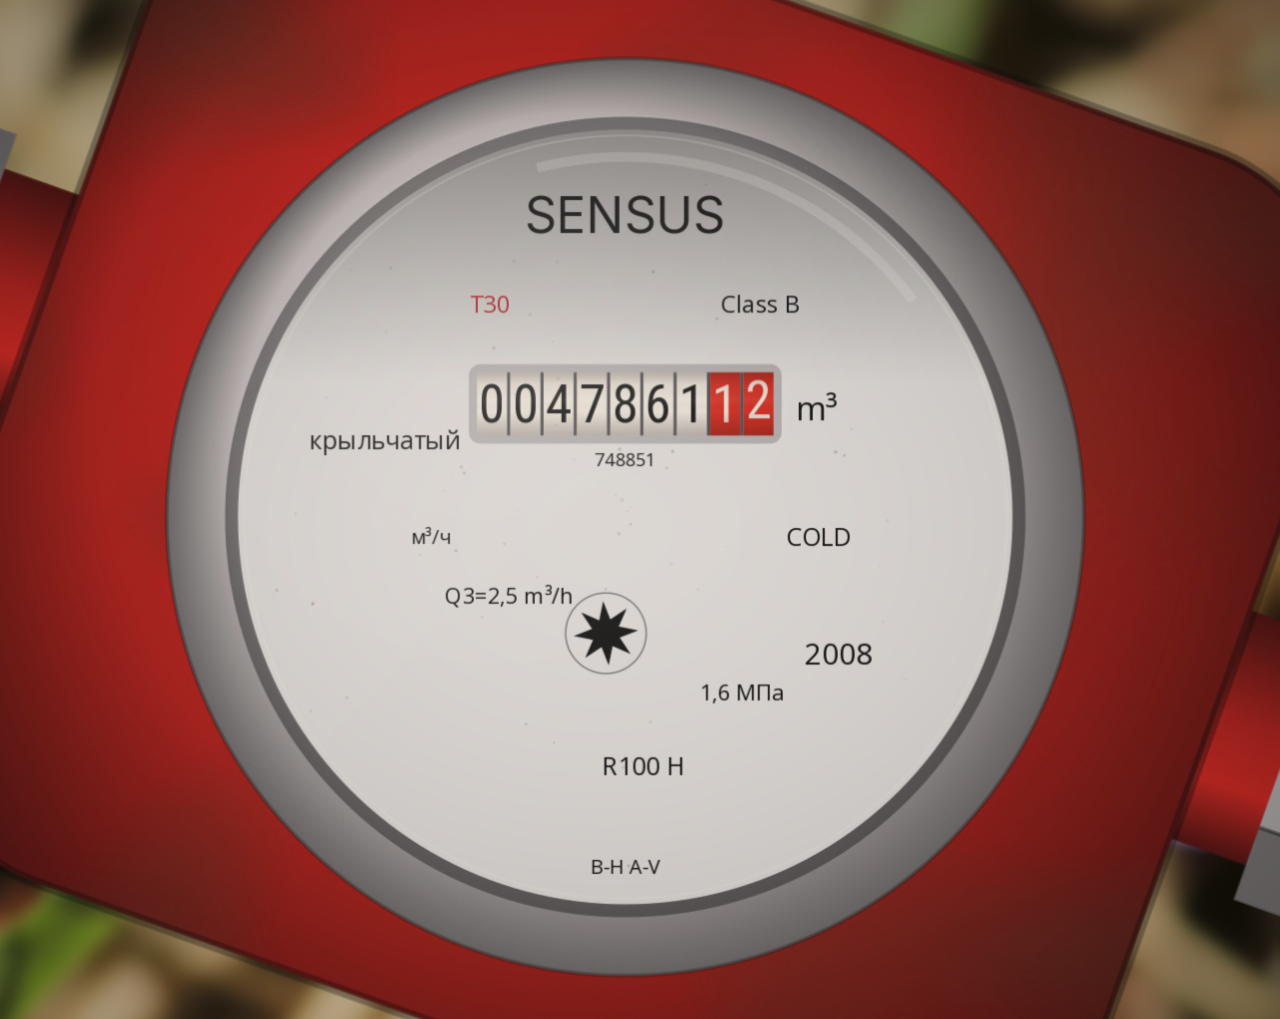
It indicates 47861.12 m³
